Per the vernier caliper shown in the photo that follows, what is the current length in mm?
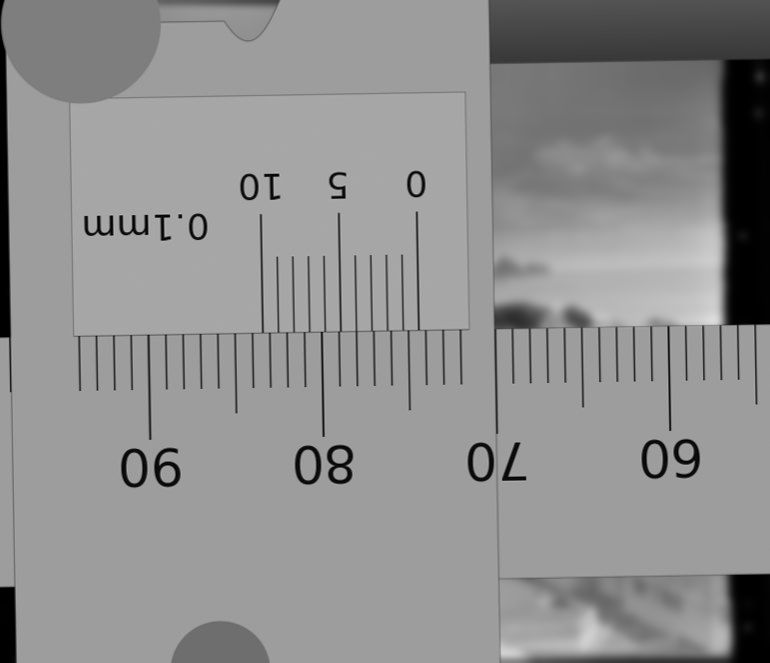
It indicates 74.4 mm
